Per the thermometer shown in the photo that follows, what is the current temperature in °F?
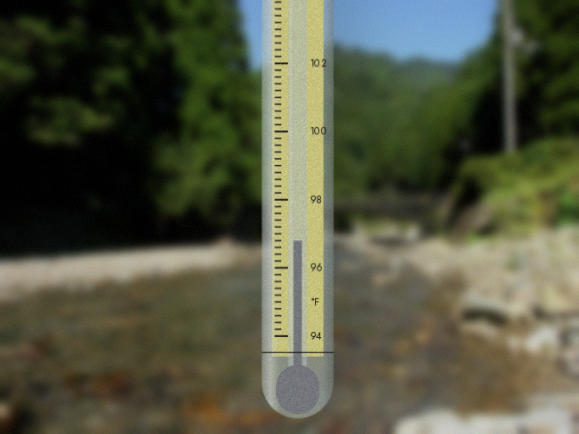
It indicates 96.8 °F
